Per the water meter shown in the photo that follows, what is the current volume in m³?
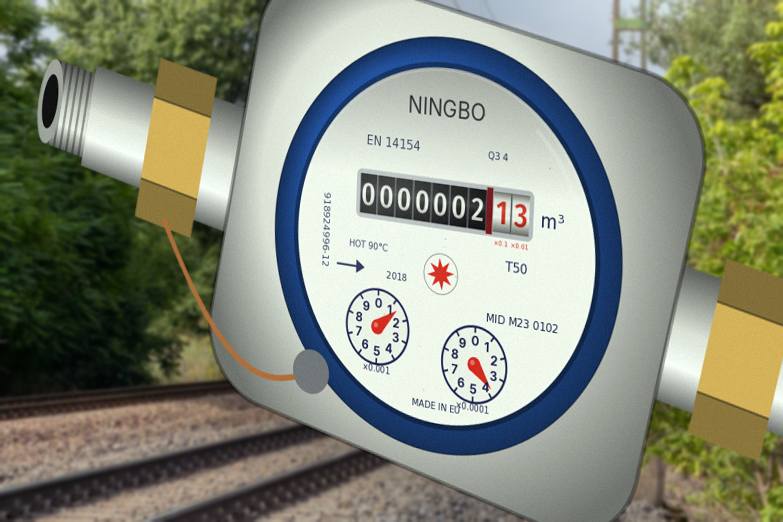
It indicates 2.1313 m³
